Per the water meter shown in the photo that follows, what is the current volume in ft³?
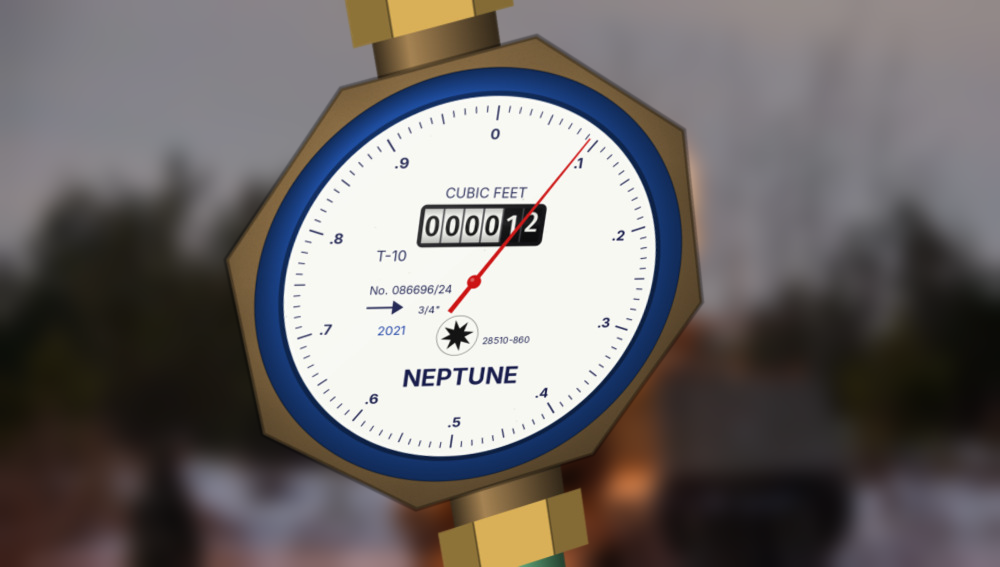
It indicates 12.09 ft³
